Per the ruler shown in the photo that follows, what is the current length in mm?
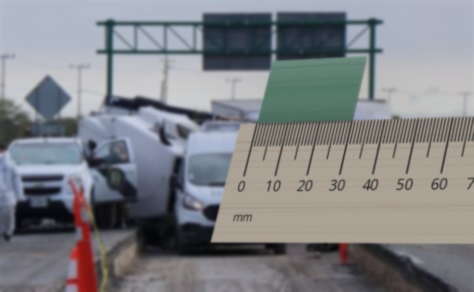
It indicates 30 mm
